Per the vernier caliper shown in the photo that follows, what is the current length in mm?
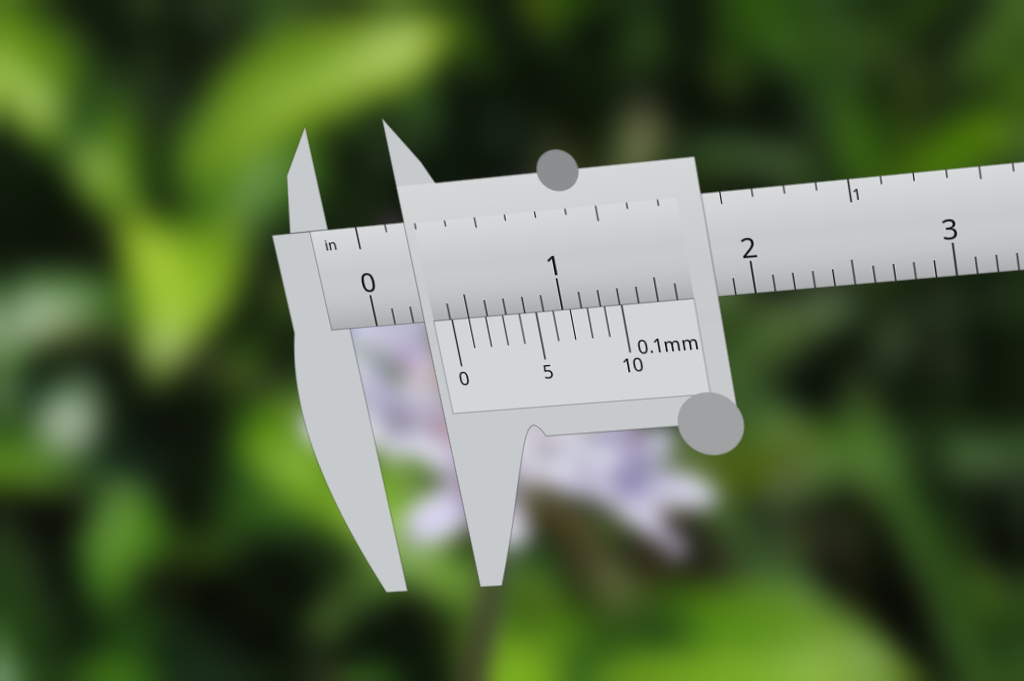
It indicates 4.1 mm
